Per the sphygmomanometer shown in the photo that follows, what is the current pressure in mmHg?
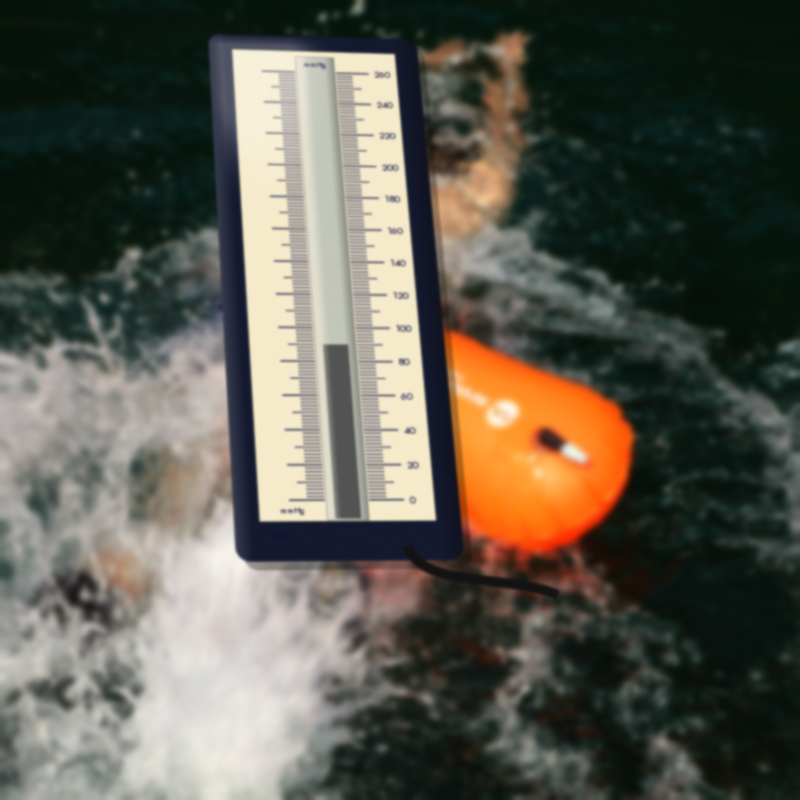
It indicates 90 mmHg
